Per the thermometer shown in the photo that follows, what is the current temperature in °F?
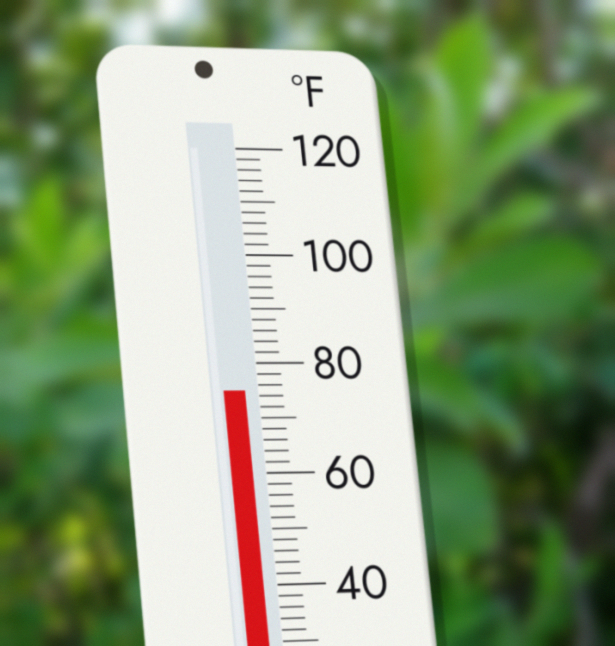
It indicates 75 °F
